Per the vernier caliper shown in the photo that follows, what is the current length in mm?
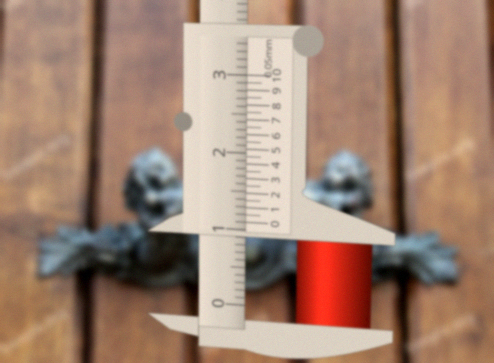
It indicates 11.0 mm
